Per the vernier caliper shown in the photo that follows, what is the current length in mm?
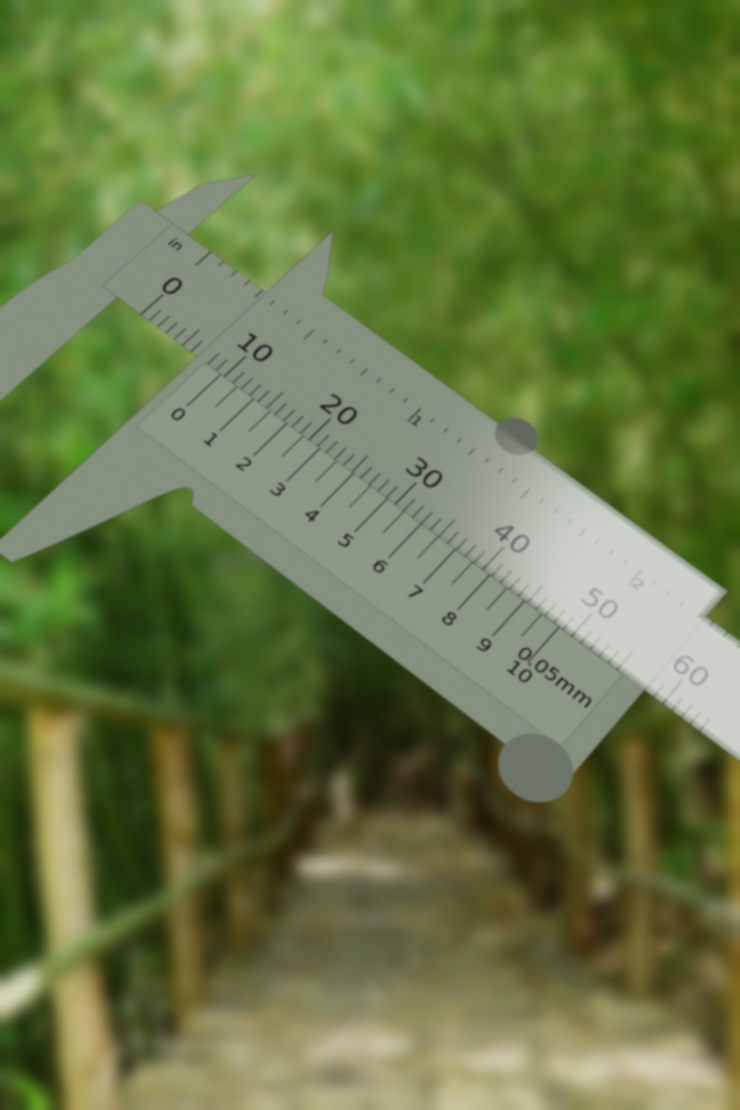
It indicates 9.6 mm
